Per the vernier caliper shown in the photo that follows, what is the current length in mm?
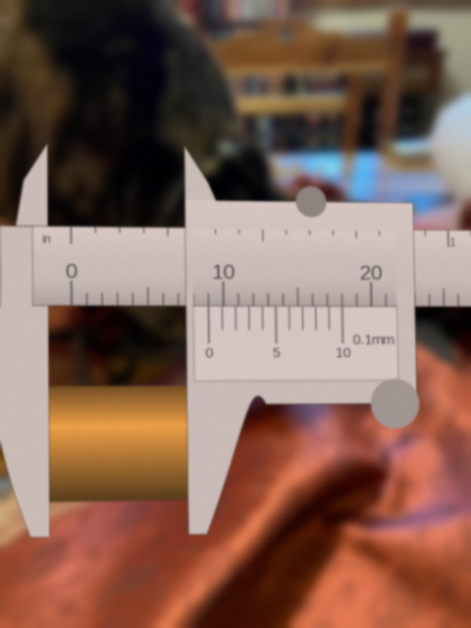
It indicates 9.0 mm
